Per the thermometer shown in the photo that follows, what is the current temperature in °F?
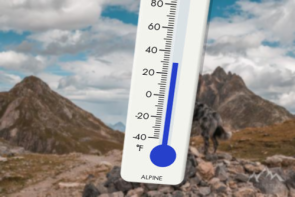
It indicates 30 °F
